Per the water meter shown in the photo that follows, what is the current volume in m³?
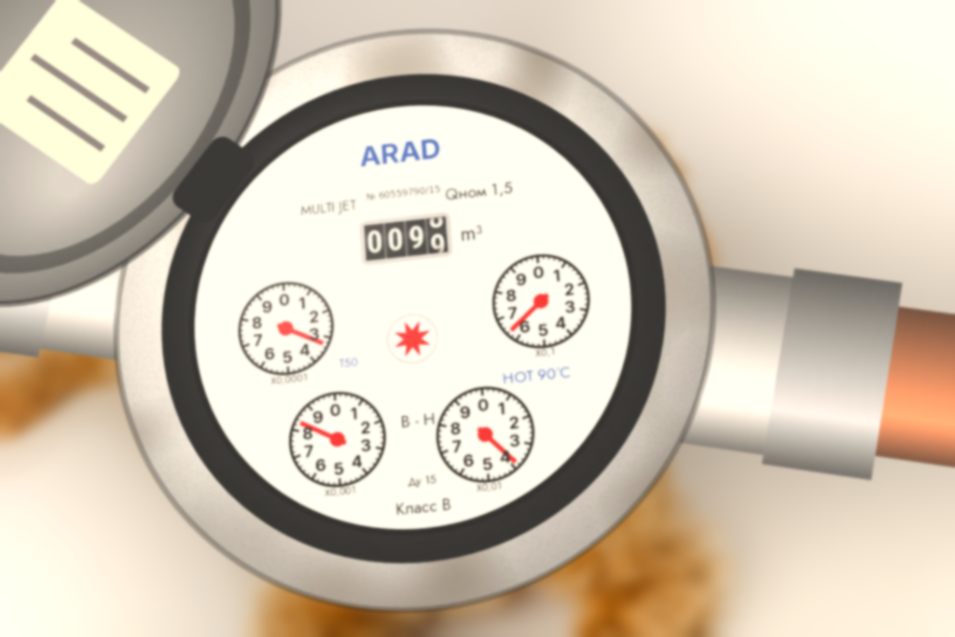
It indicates 98.6383 m³
